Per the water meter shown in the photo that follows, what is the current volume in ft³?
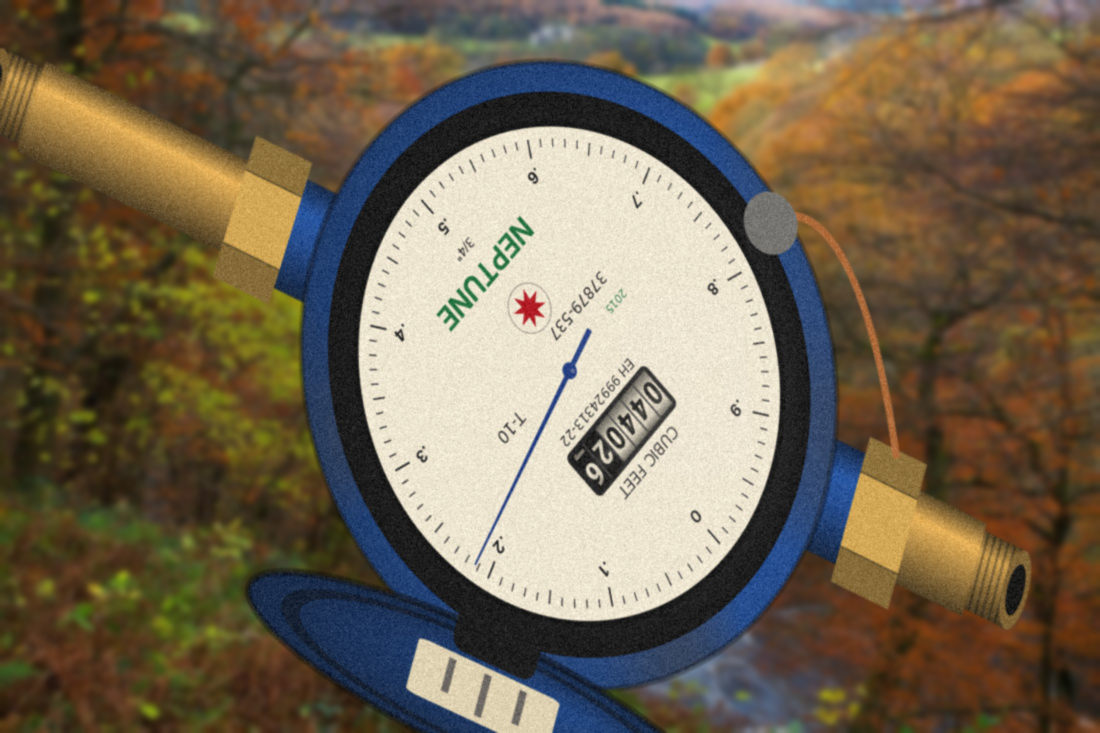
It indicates 44026.21 ft³
